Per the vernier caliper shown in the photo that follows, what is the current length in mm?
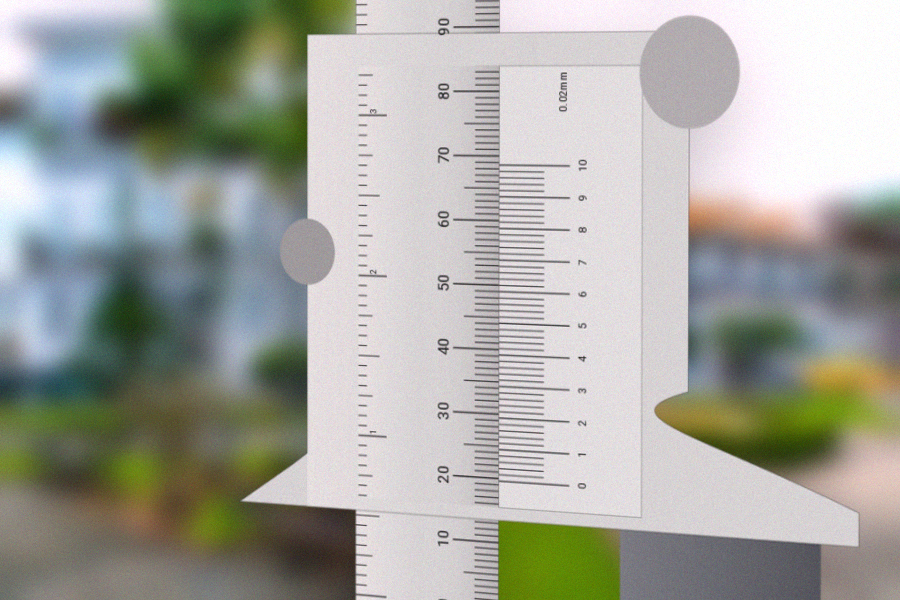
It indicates 19.6 mm
